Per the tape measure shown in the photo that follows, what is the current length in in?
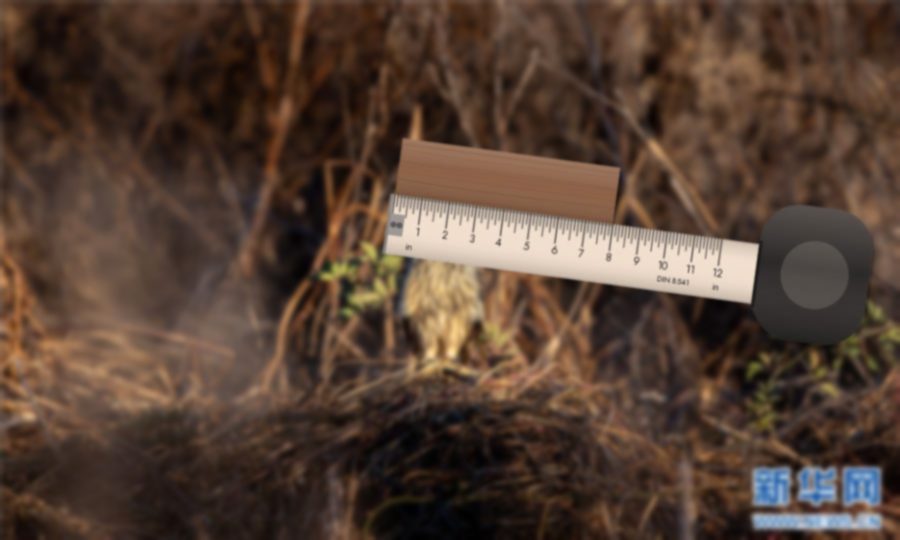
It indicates 8 in
